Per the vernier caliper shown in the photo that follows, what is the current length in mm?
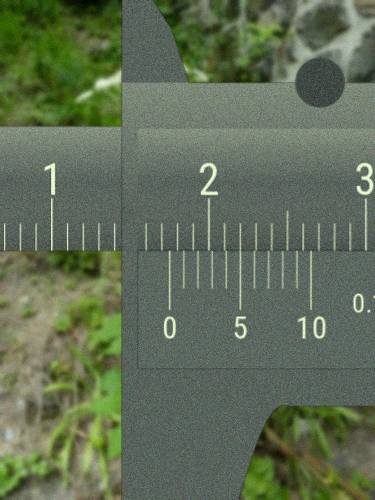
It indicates 17.5 mm
